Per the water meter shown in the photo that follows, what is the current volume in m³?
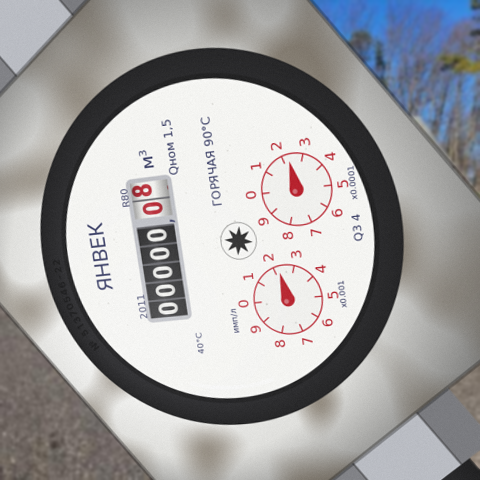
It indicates 0.0822 m³
